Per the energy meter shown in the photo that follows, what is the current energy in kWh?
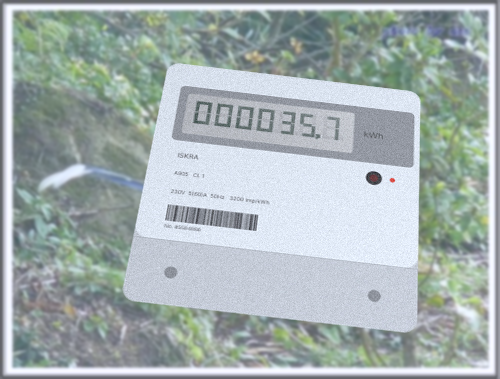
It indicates 35.7 kWh
